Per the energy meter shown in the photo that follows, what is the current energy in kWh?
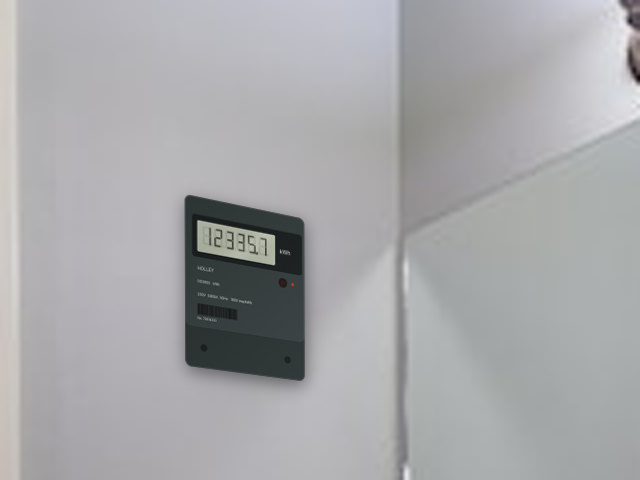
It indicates 12335.7 kWh
